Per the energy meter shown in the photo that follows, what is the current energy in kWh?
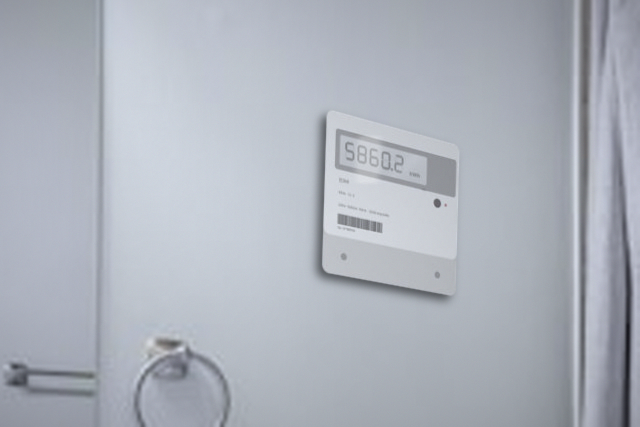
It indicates 5860.2 kWh
